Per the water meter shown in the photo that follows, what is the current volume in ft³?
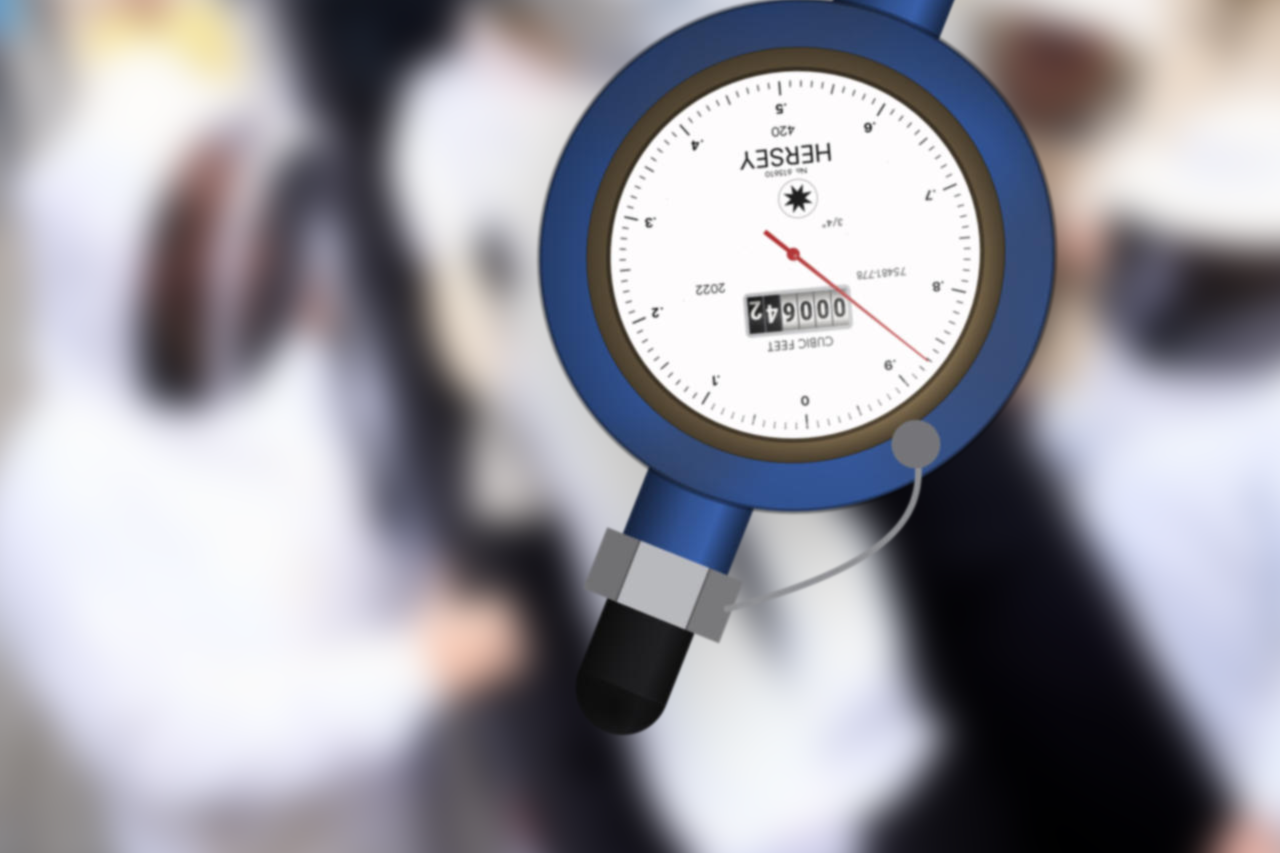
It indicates 641.87 ft³
